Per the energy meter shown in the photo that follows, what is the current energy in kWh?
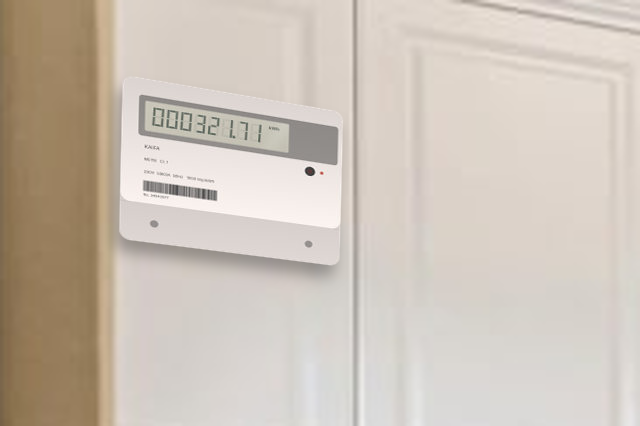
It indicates 321.71 kWh
